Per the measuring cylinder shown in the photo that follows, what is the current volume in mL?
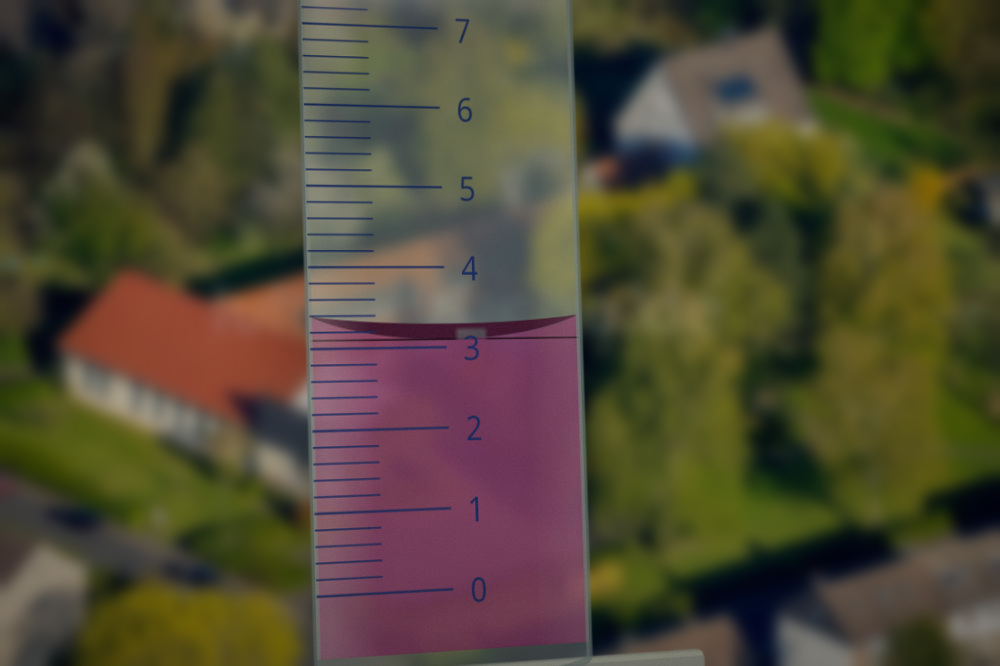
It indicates 3.1 mL
